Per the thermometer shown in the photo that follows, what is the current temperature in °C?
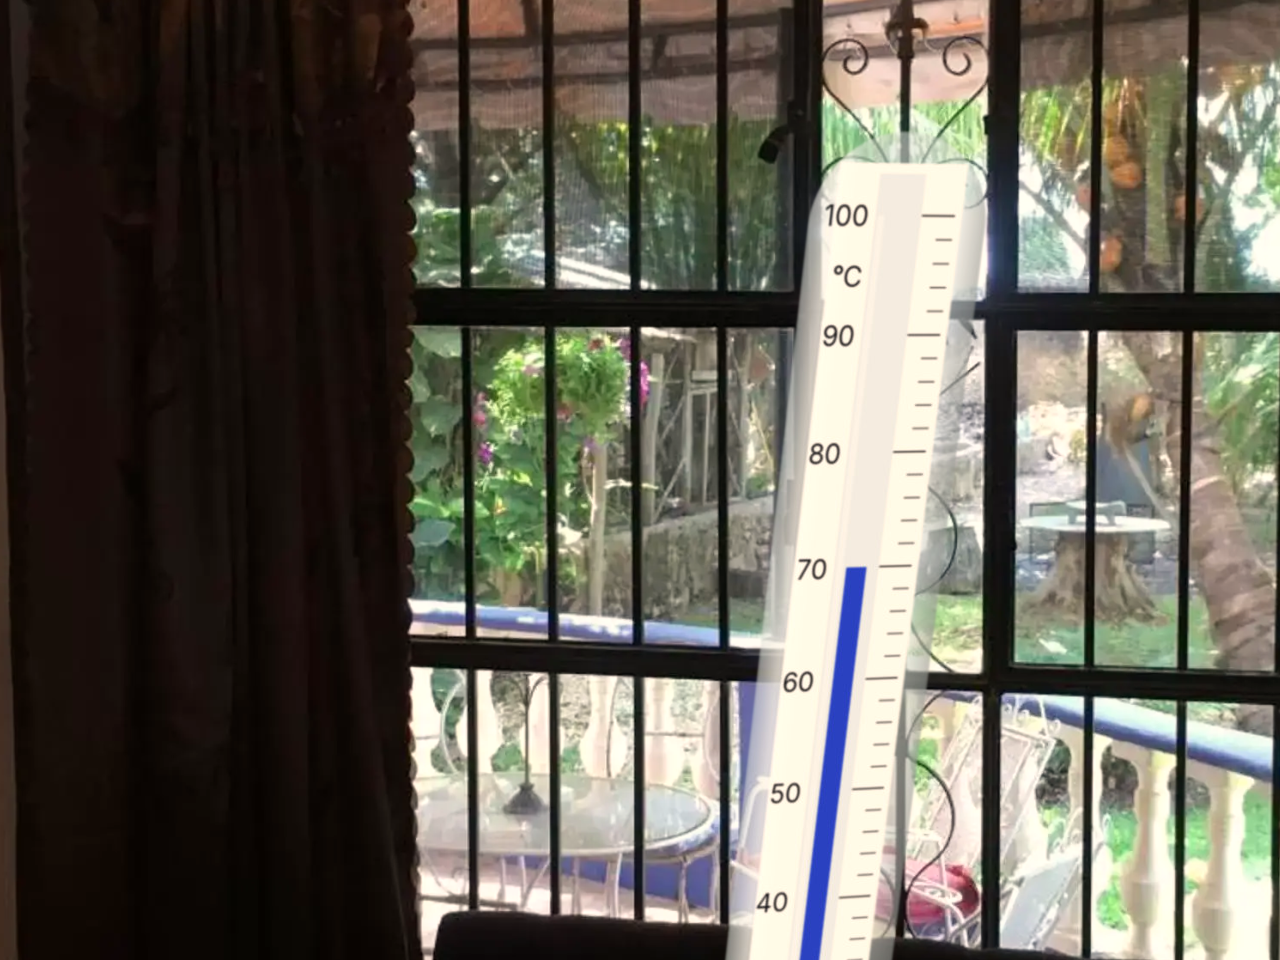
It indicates 70 °C
